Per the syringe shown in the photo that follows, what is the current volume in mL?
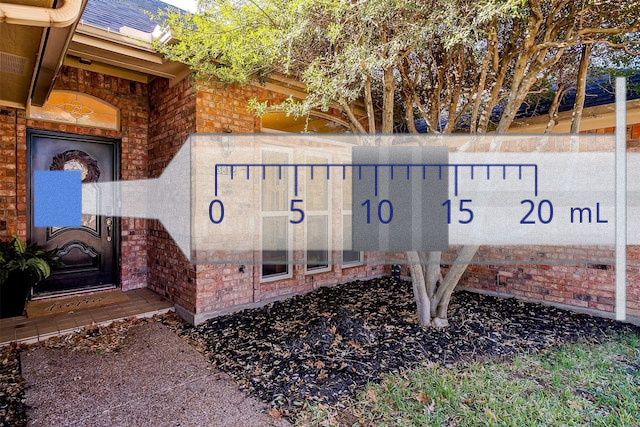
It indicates 8.5 mL
